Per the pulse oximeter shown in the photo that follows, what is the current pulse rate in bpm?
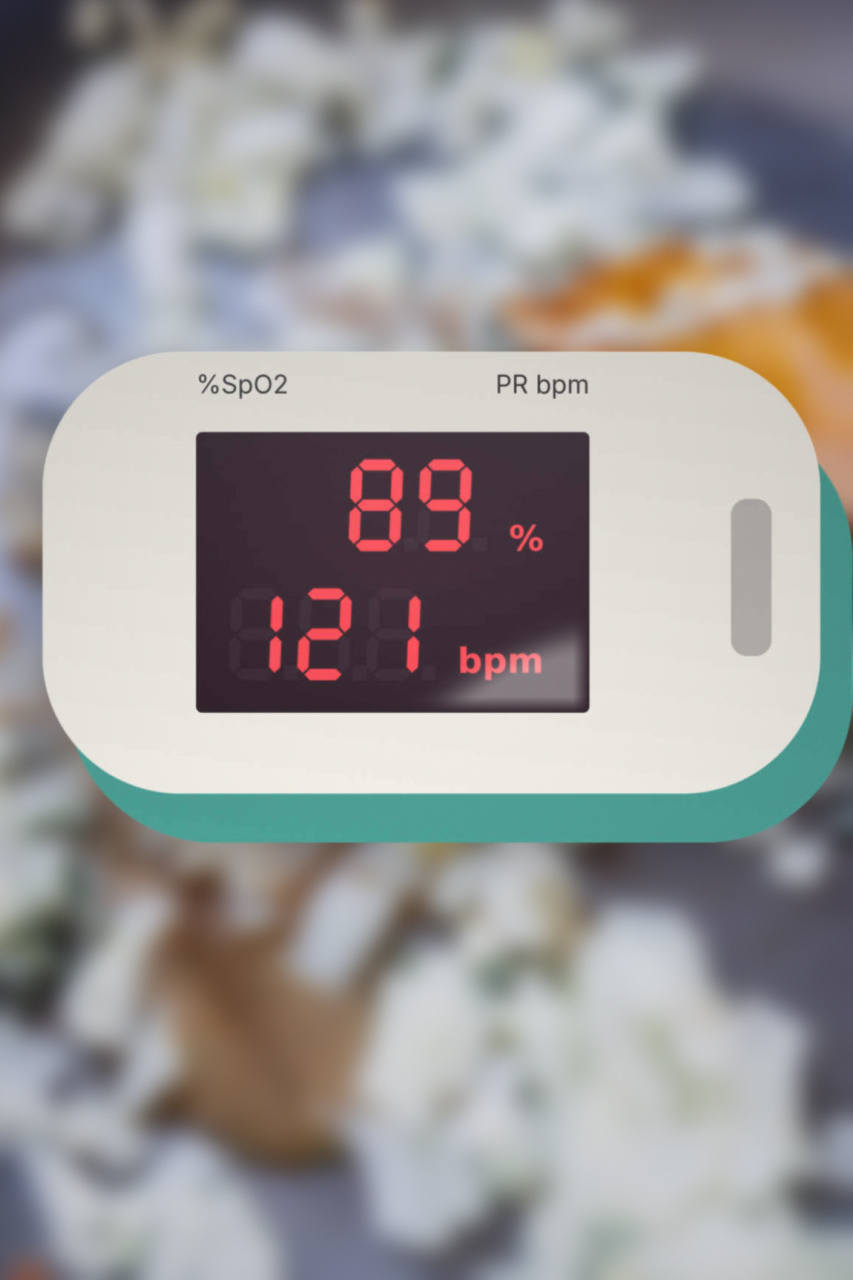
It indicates 121 bpm
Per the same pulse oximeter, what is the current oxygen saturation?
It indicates 89 %
